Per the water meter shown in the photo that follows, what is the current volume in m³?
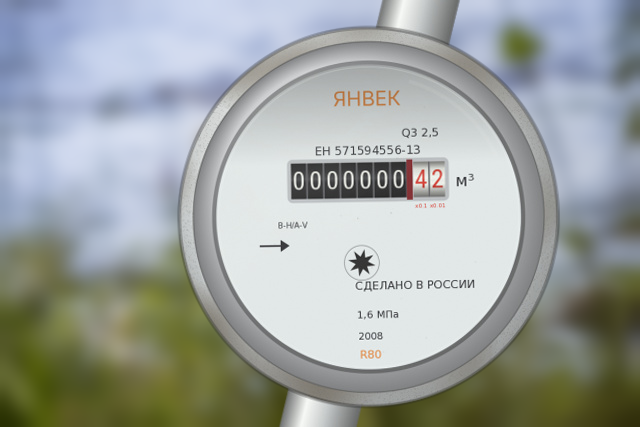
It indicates 0.42 m³
